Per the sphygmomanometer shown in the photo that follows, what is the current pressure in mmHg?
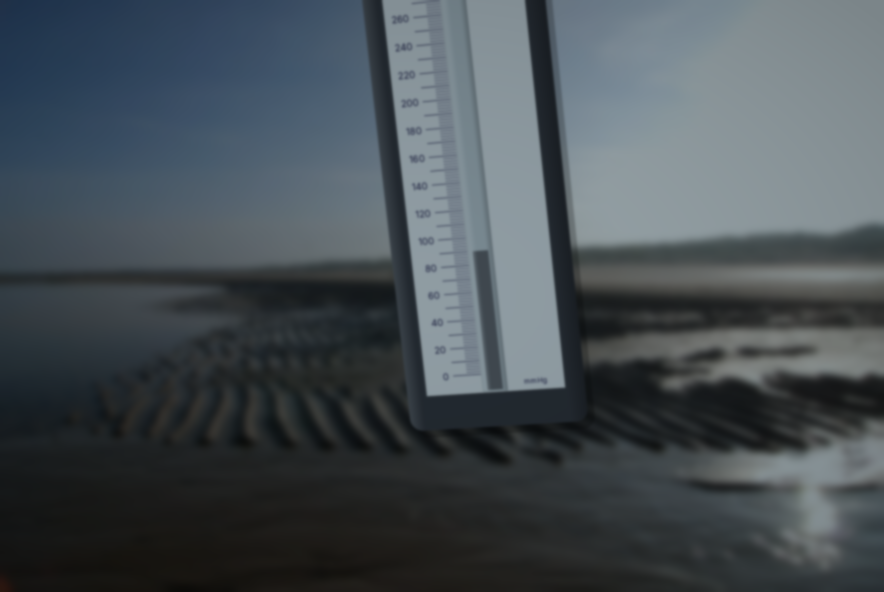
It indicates 90 mmHg
